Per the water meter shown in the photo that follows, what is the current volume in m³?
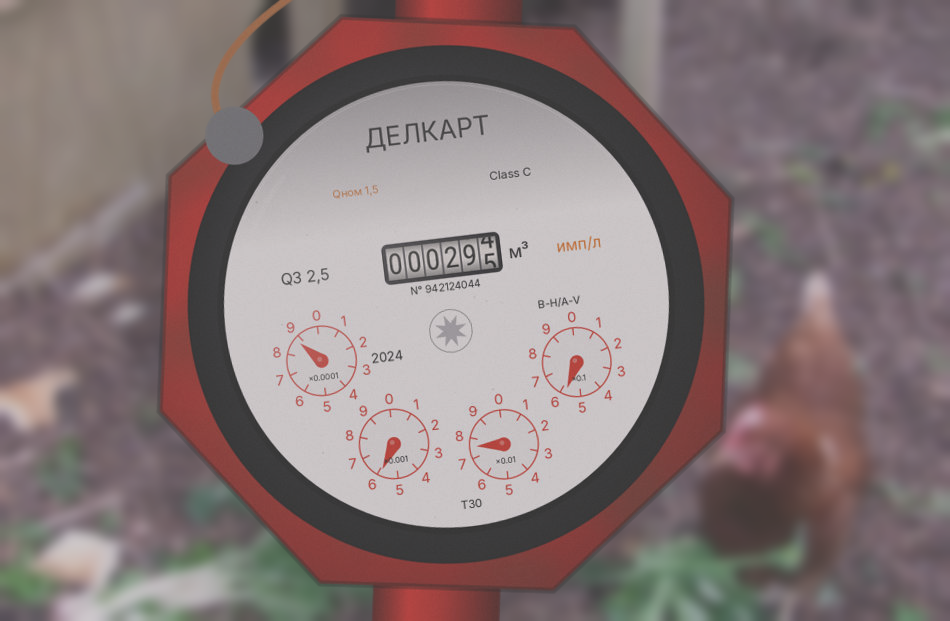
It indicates 294.5758 m³
